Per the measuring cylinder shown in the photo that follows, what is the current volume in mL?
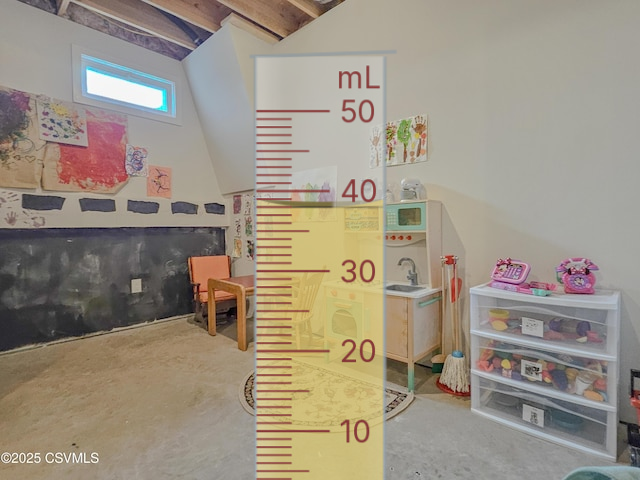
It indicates 38 mL
